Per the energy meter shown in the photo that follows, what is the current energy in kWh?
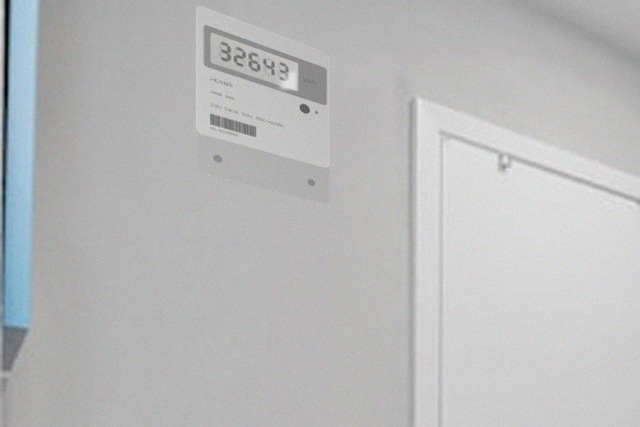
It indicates 32643 kWh
